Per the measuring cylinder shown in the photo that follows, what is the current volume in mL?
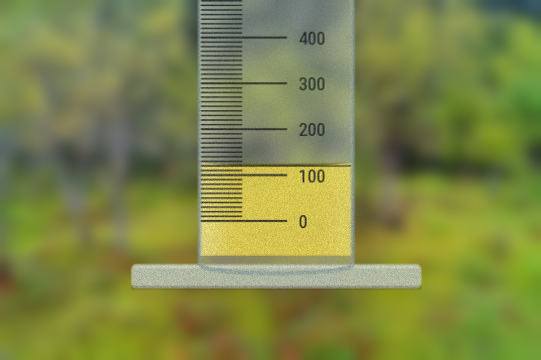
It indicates 120 mL
